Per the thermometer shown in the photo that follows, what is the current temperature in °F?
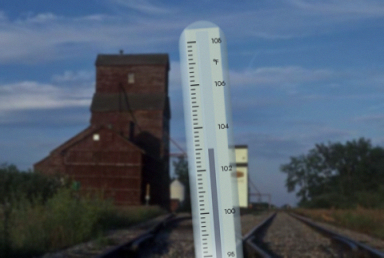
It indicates 103 °F
